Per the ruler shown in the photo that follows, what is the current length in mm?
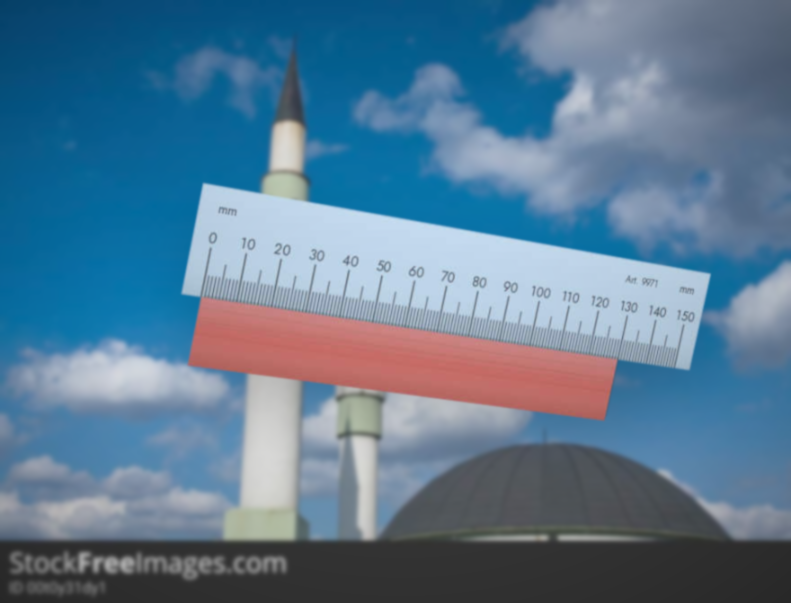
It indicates 130 mm
